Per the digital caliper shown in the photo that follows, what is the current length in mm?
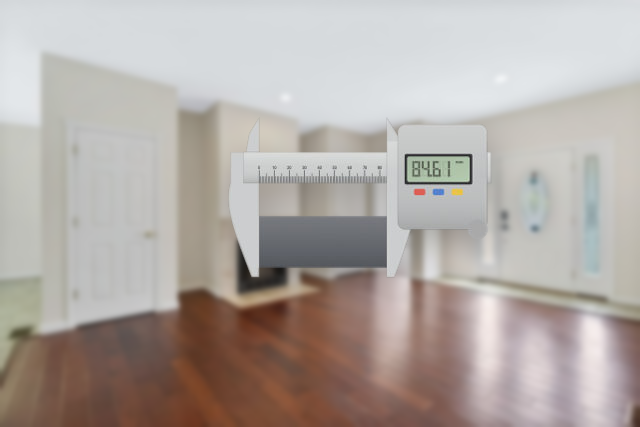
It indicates 84.61 mm
